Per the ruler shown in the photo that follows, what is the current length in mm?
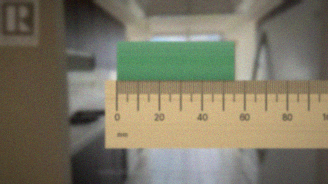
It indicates 55 mm
